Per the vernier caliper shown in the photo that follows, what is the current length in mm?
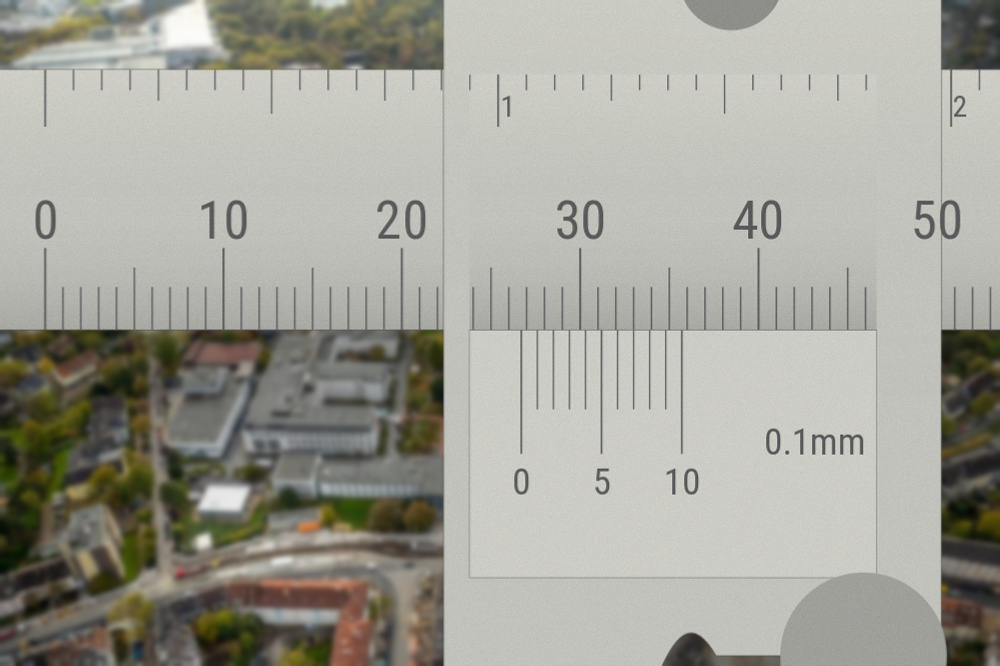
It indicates 26.7 mm
